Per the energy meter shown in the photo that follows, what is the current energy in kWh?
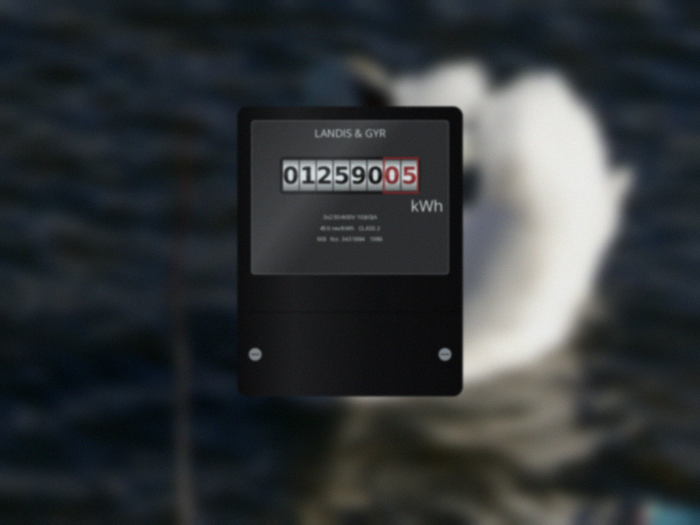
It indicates 12590.05 kWh
